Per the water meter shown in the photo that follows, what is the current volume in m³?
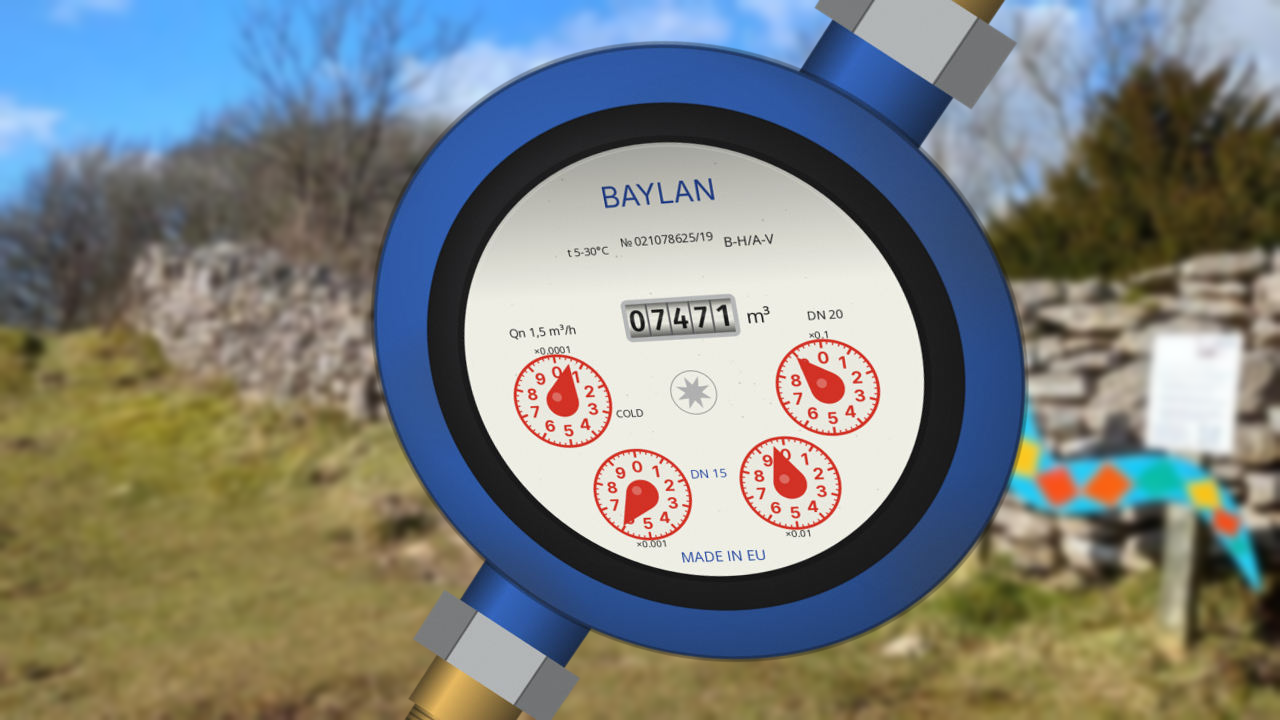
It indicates 7471.8960 m³
